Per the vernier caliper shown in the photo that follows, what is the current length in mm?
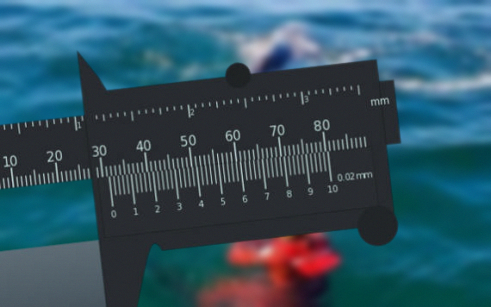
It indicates 31.5 mm
